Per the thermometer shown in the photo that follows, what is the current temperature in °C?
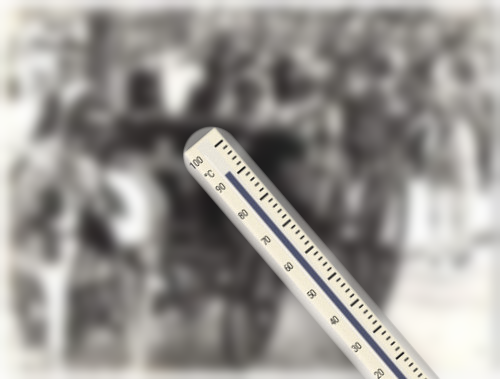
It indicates 92 °C
